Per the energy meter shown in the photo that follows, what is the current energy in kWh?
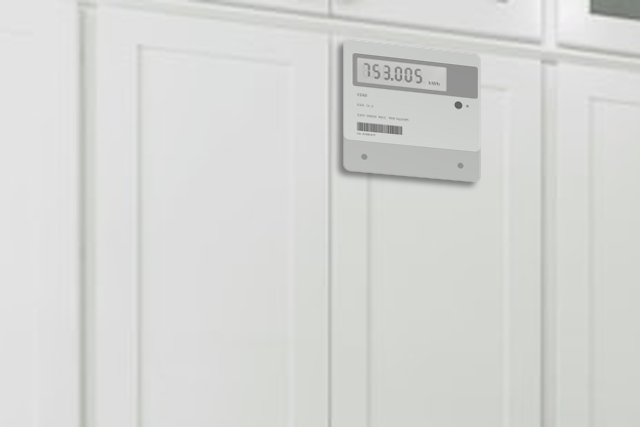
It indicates 753.005 kWh
